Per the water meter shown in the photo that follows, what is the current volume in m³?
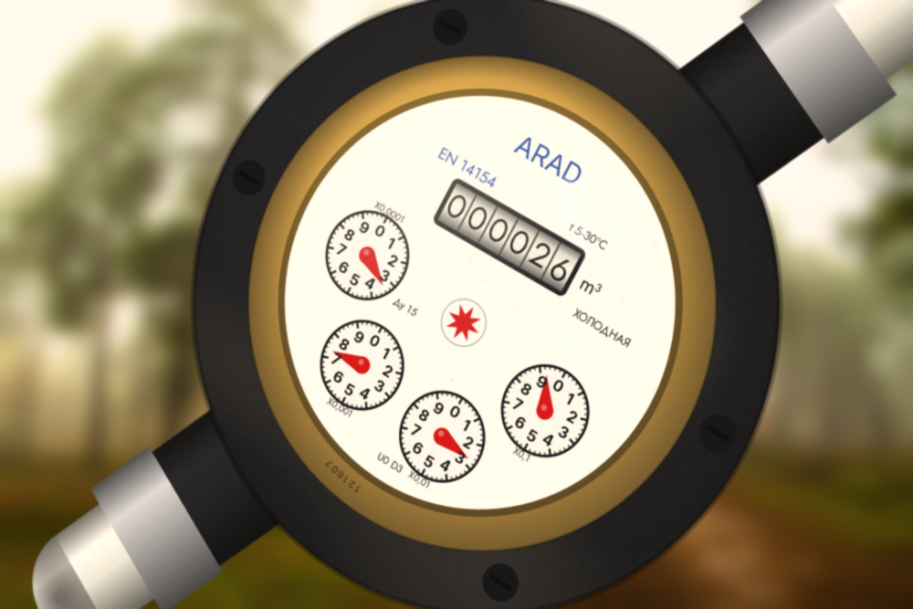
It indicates 25.9273 m³
